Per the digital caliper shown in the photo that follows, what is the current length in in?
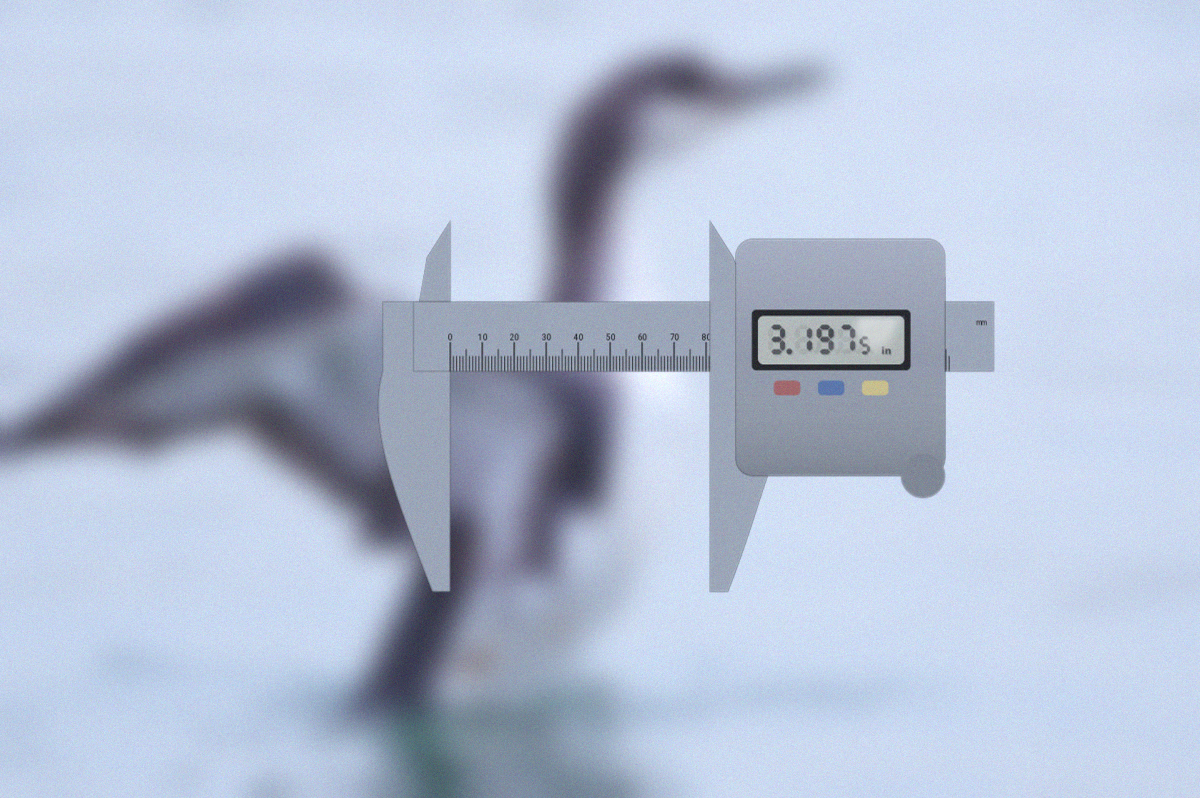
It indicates 3.1975 in
